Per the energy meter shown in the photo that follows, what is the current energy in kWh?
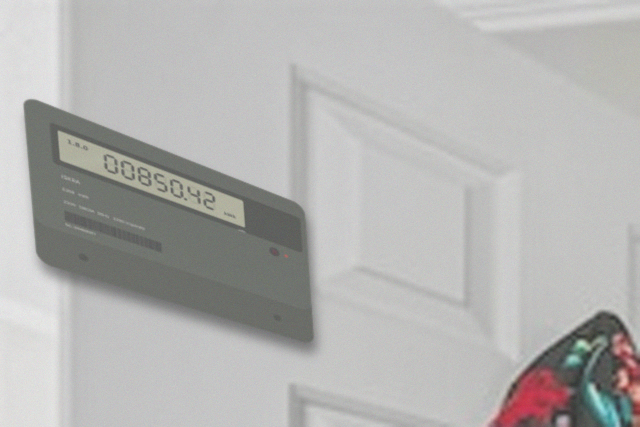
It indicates 850.42 kWh
